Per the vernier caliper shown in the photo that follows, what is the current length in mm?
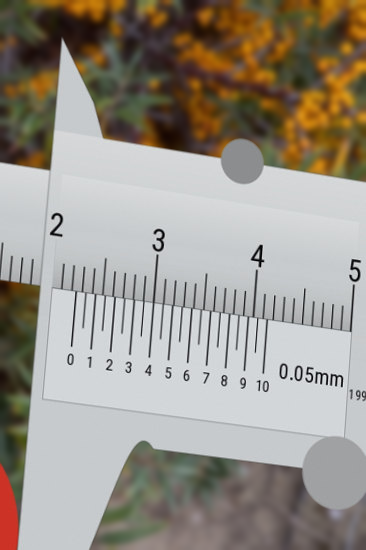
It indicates 22.4 mm
